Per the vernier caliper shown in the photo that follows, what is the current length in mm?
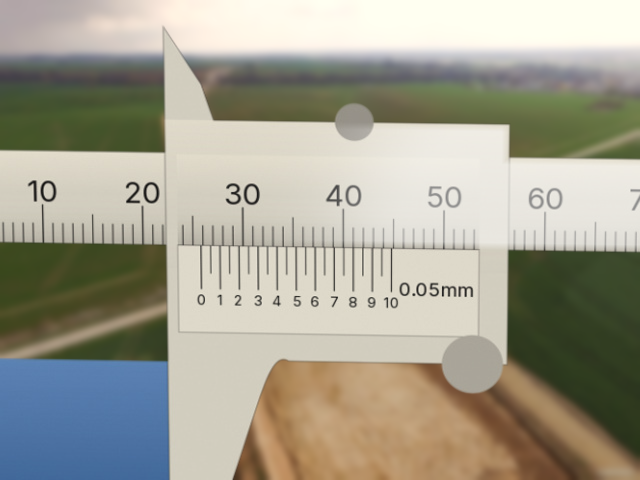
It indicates 25.8 mm
